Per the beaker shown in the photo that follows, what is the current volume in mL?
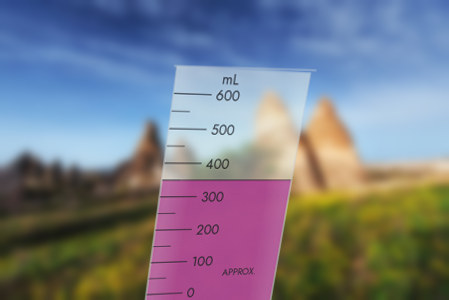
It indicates 350 mL
